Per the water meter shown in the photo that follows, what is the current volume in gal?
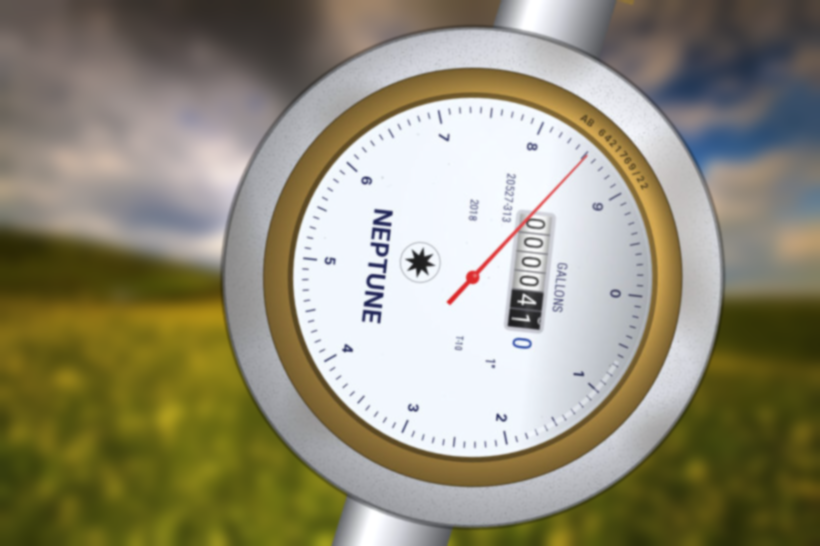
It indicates 408.5 gal
